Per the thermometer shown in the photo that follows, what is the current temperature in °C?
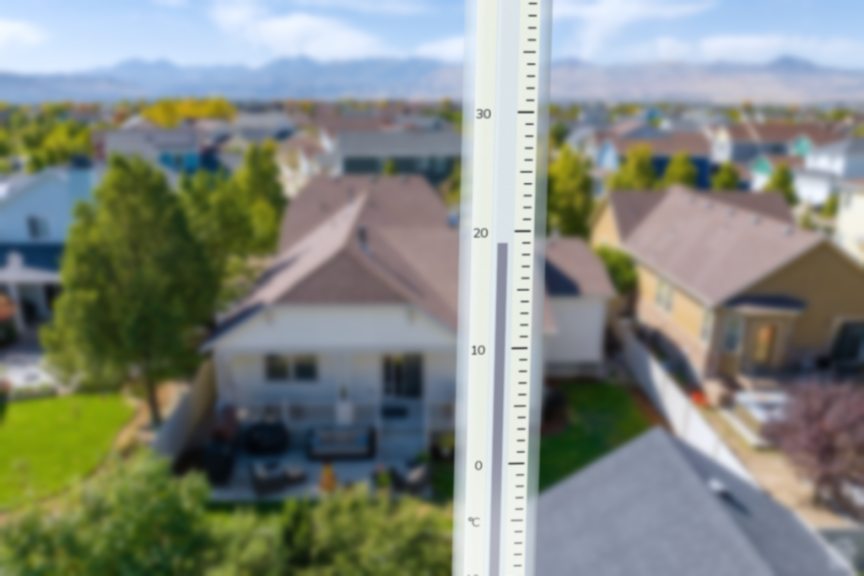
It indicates 19 °C
